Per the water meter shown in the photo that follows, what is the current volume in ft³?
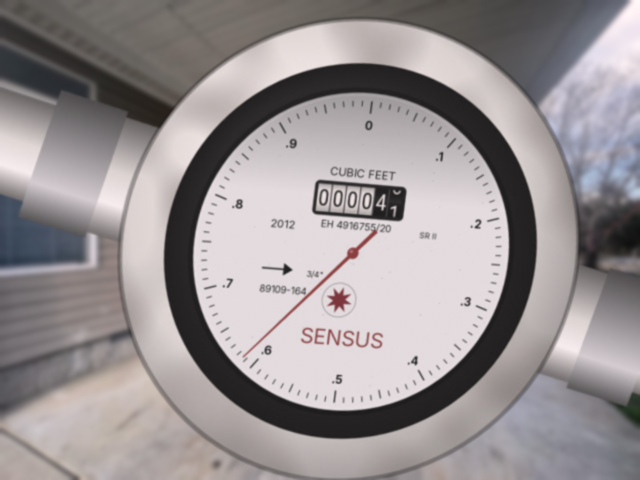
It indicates 40.61 ft³
